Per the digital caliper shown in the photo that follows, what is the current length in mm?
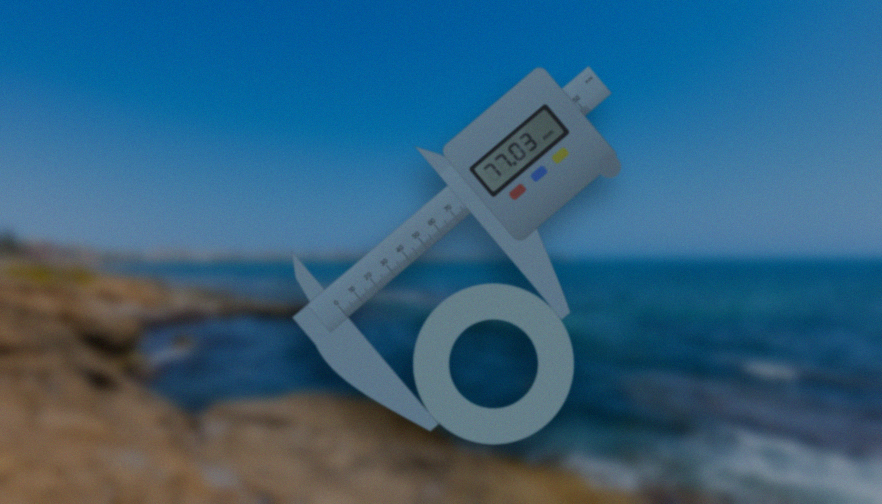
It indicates 77.03 mm
